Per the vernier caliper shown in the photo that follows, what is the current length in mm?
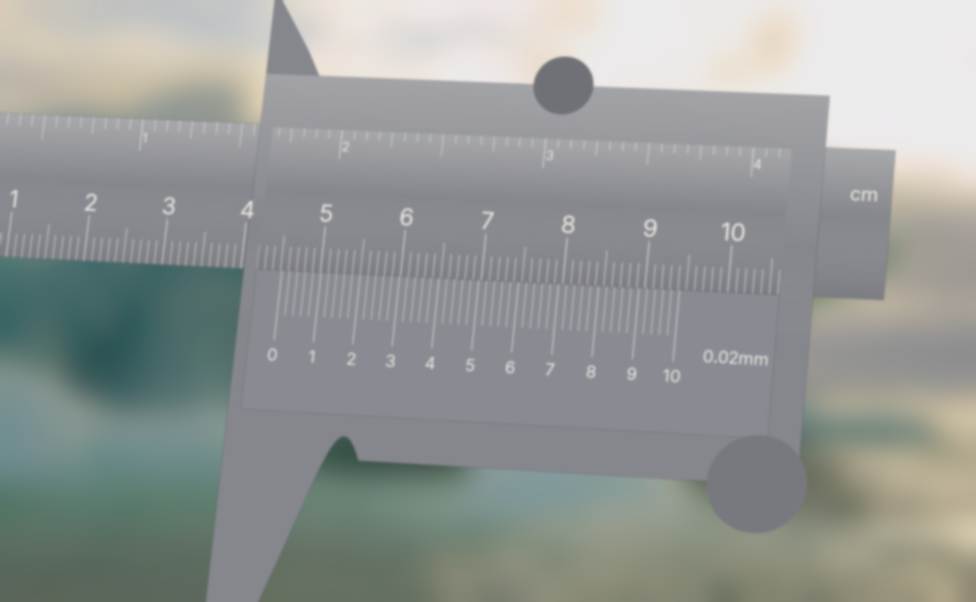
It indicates 45.2 mm
